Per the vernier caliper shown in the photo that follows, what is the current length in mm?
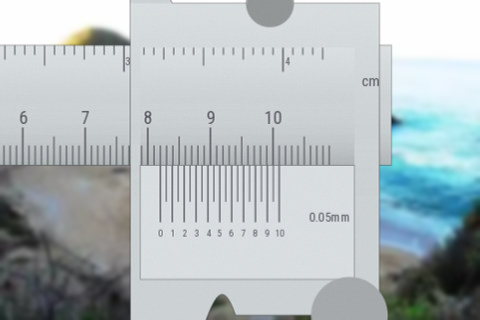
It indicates 82.0 mm
